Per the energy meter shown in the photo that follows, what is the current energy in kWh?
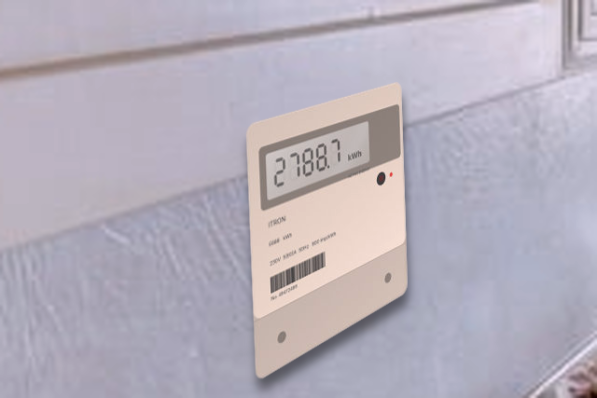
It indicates 2788.7 kWh
